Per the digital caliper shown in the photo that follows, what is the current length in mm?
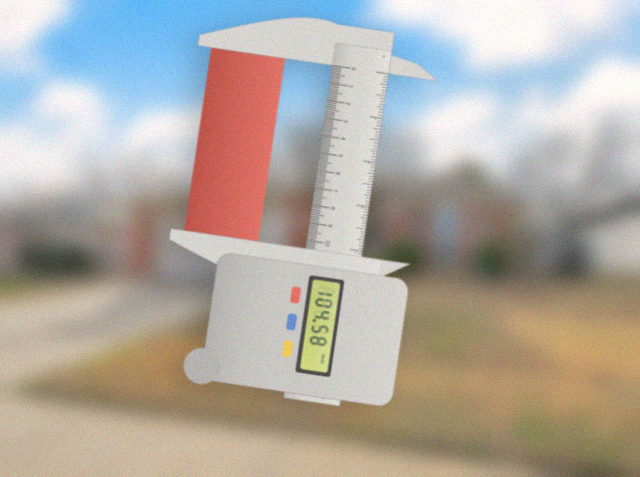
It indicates 104.58 mm
